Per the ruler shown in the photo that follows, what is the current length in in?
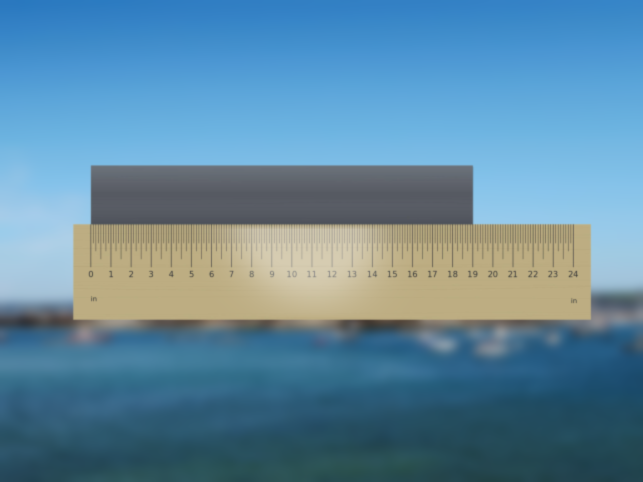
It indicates 19 in
